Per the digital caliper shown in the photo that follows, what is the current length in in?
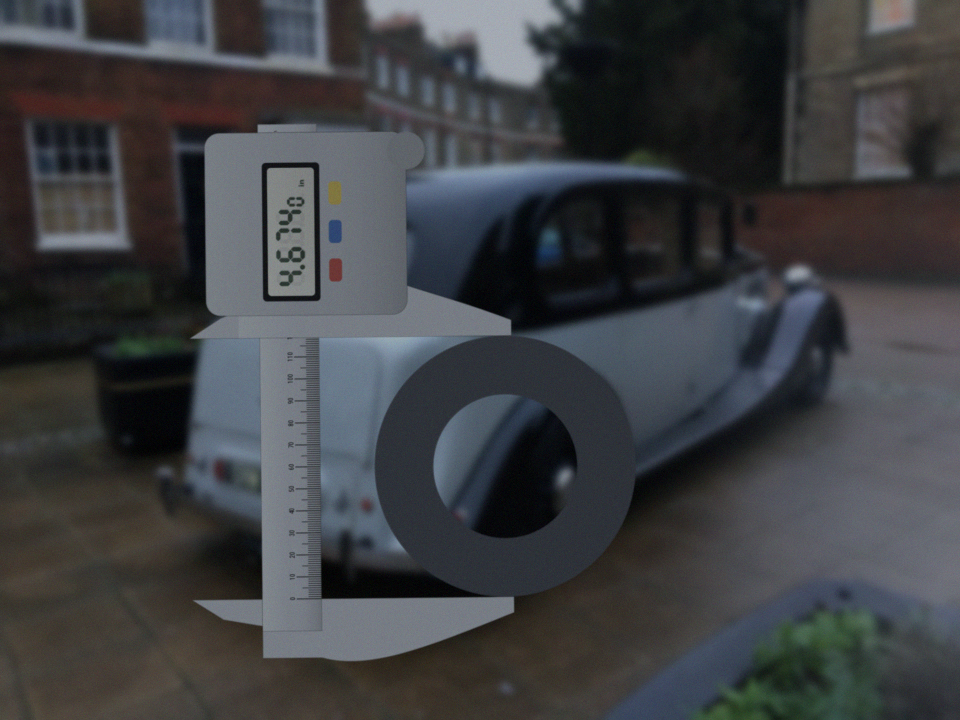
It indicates 4.6740 in
